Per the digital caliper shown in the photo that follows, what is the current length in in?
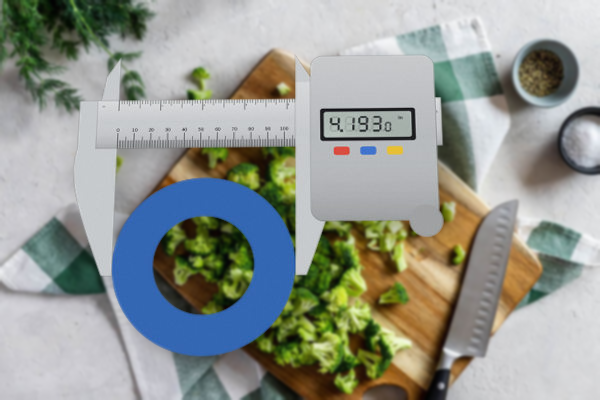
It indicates 4.1930 in
